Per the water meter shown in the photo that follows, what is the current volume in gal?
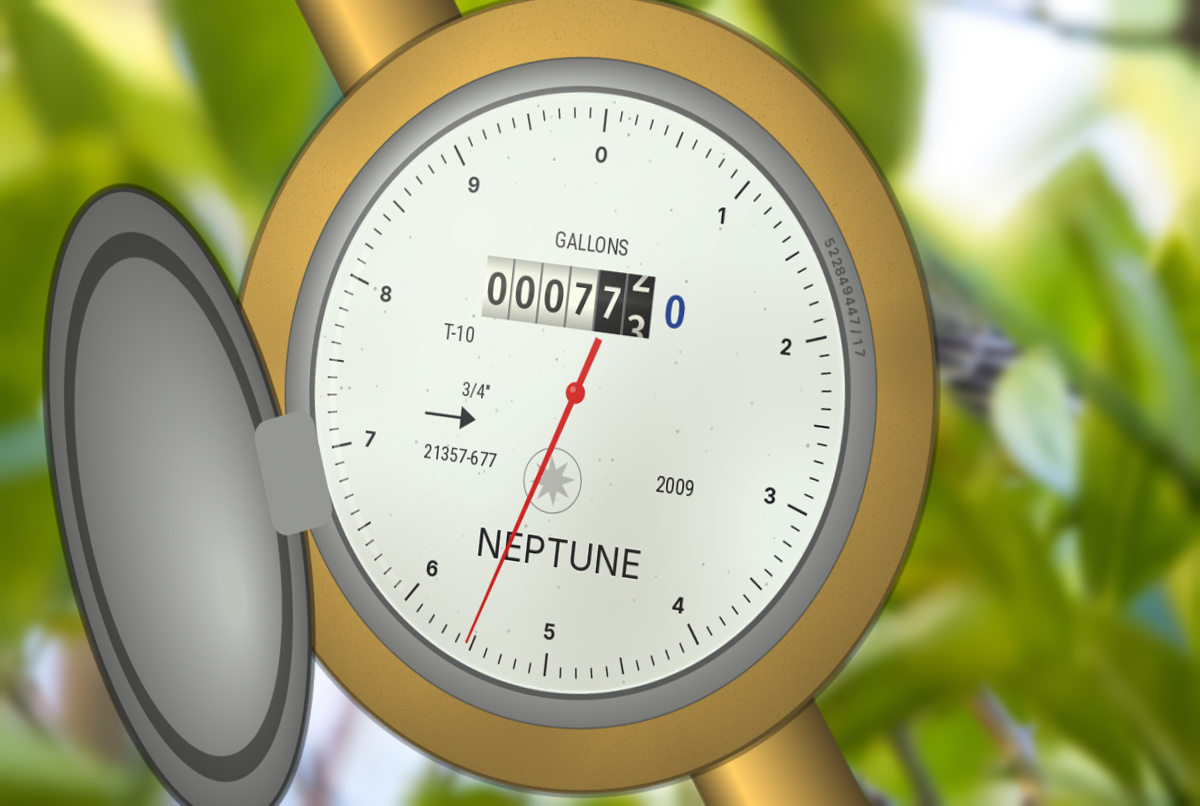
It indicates 7725.5 gal
